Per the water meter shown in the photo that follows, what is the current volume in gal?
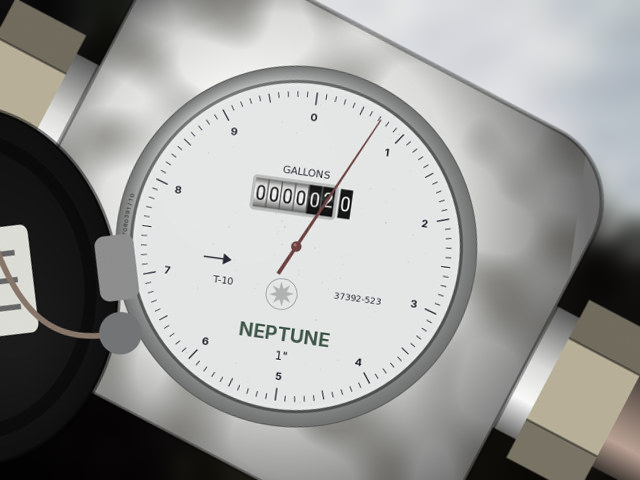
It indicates 20.7 gal
